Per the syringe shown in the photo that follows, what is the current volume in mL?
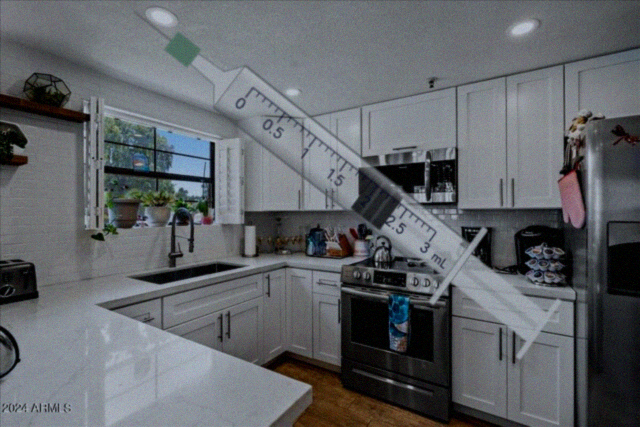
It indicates 1.9 mL
